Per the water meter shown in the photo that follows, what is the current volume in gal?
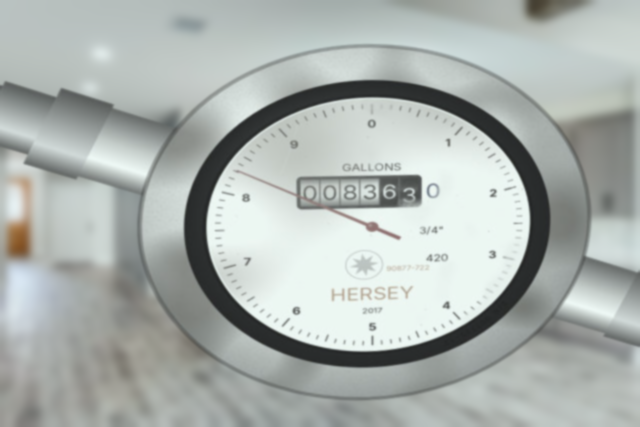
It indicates 83628.3 gal
